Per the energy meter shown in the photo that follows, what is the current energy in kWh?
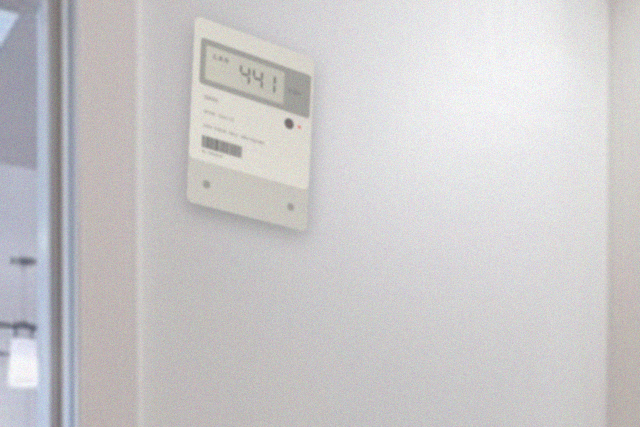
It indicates 441 kWh
